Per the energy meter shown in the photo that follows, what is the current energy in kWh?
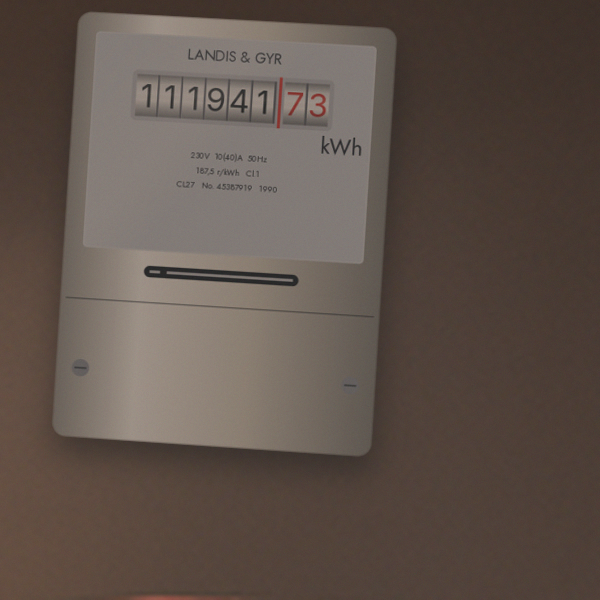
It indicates 111941.73 kWh
